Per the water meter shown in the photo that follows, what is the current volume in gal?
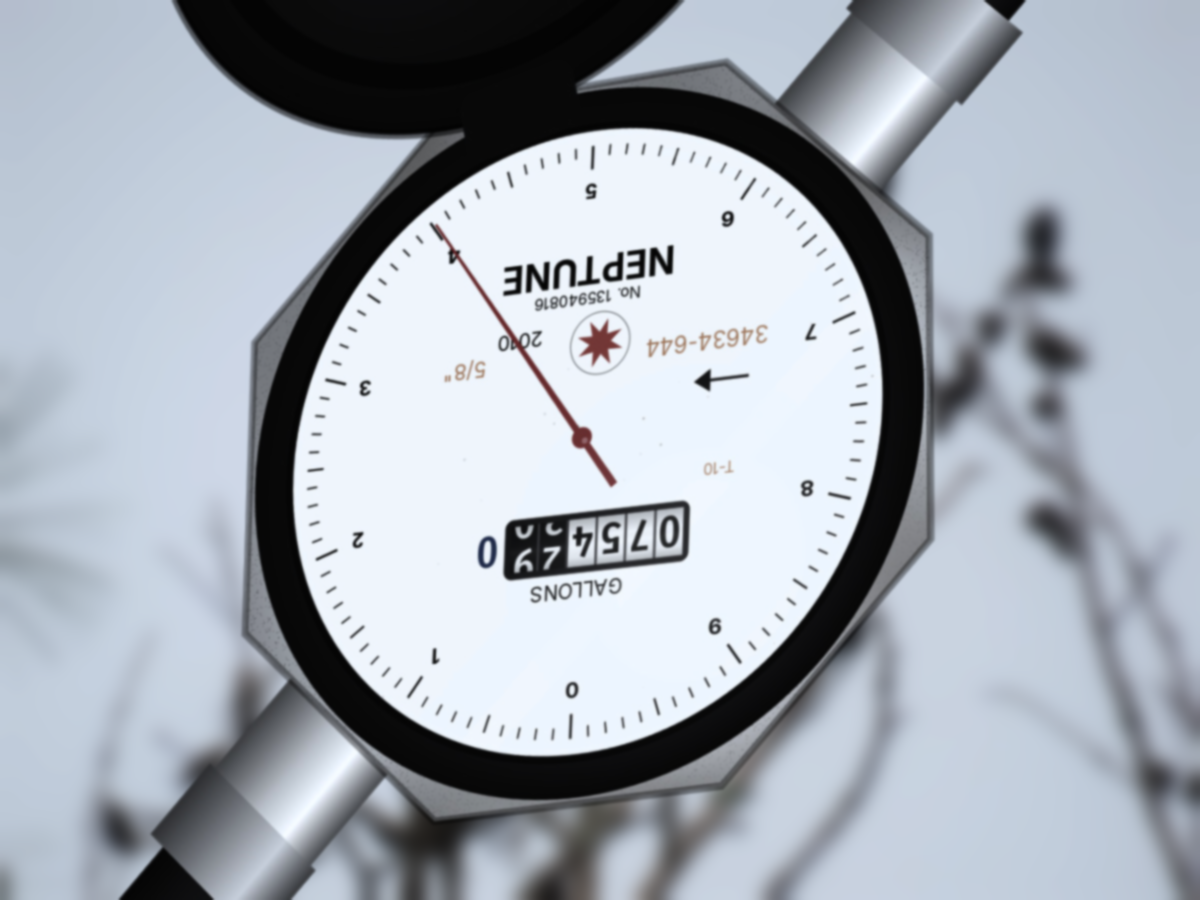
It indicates 754294.0 gal
